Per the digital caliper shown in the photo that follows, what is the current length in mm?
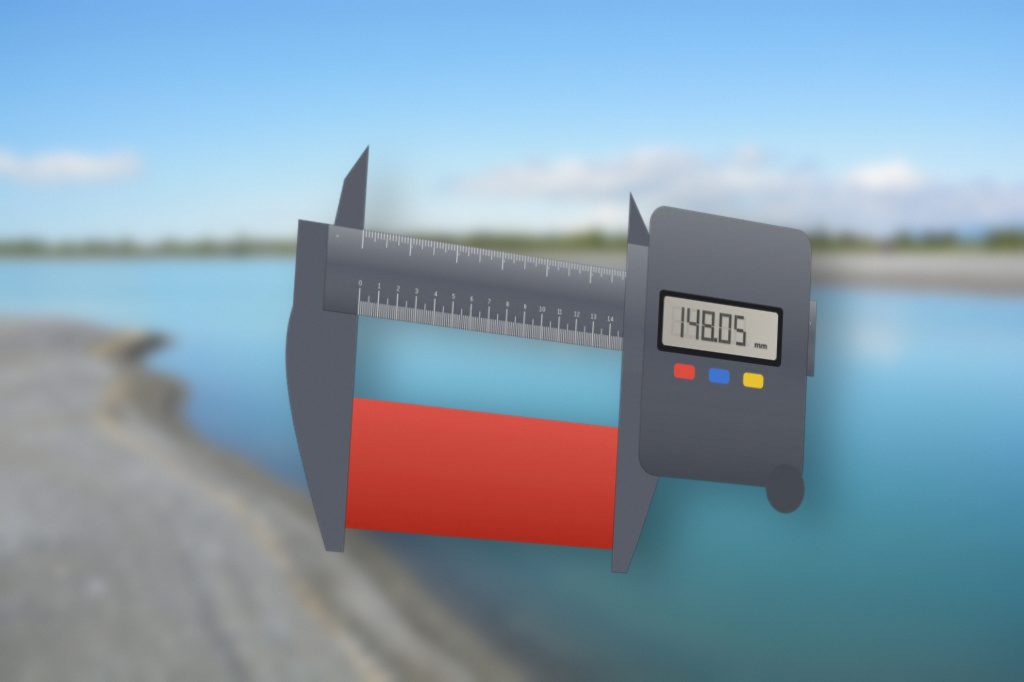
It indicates 148.05 mm
